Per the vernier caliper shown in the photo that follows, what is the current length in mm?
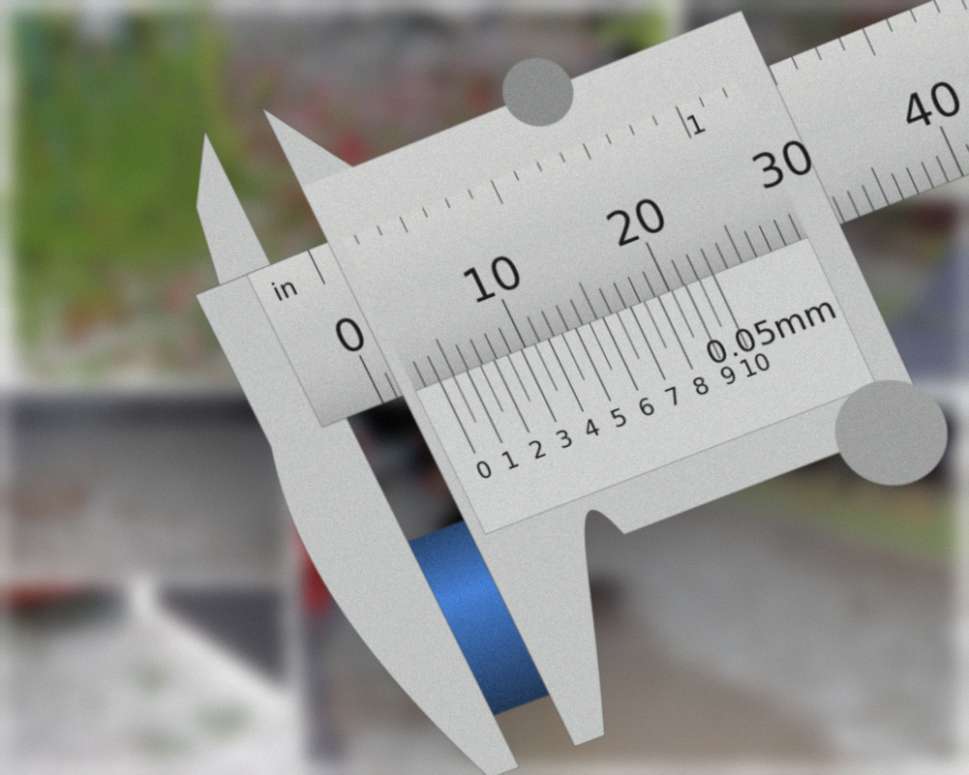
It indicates 4.0 mm
